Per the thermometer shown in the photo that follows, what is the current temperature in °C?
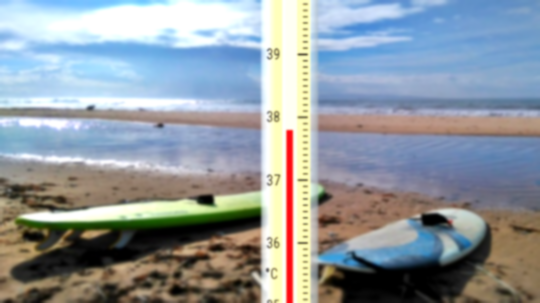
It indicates 37.8 °C
